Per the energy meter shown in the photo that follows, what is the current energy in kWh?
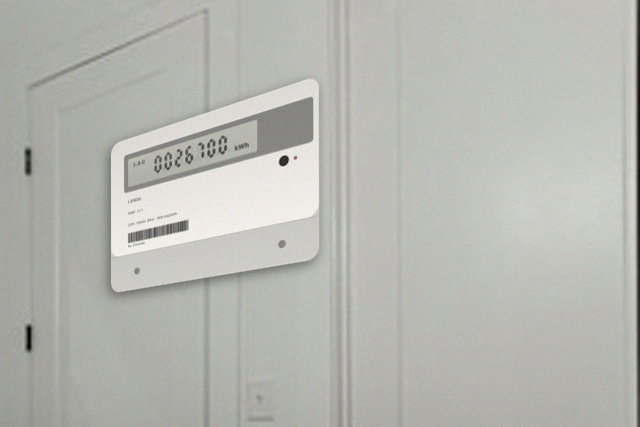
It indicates 26700 kWh
